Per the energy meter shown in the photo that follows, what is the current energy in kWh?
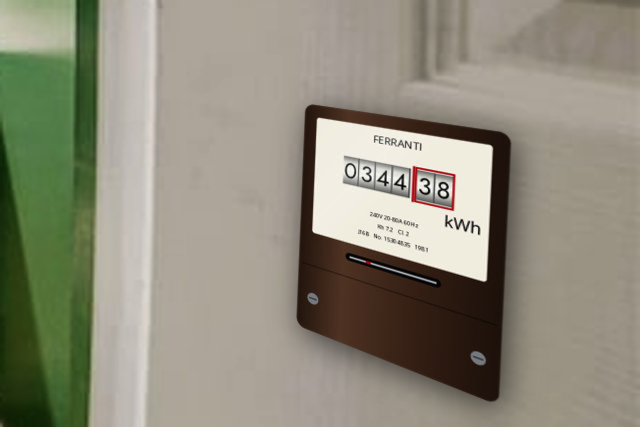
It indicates 344.38 kWh
